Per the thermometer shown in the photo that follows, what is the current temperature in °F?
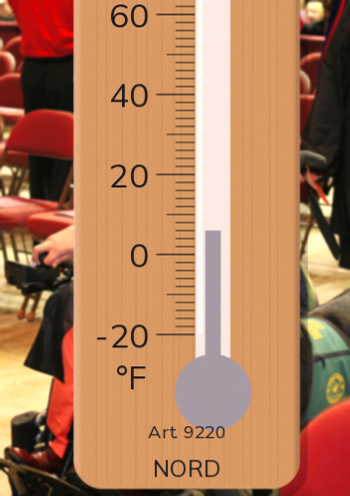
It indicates 6 °F
